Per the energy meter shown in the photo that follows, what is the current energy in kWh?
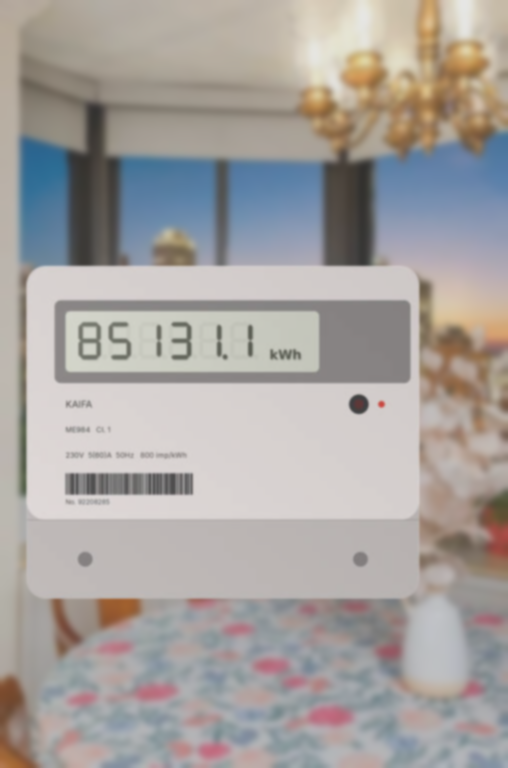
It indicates 85131.1 kWh
